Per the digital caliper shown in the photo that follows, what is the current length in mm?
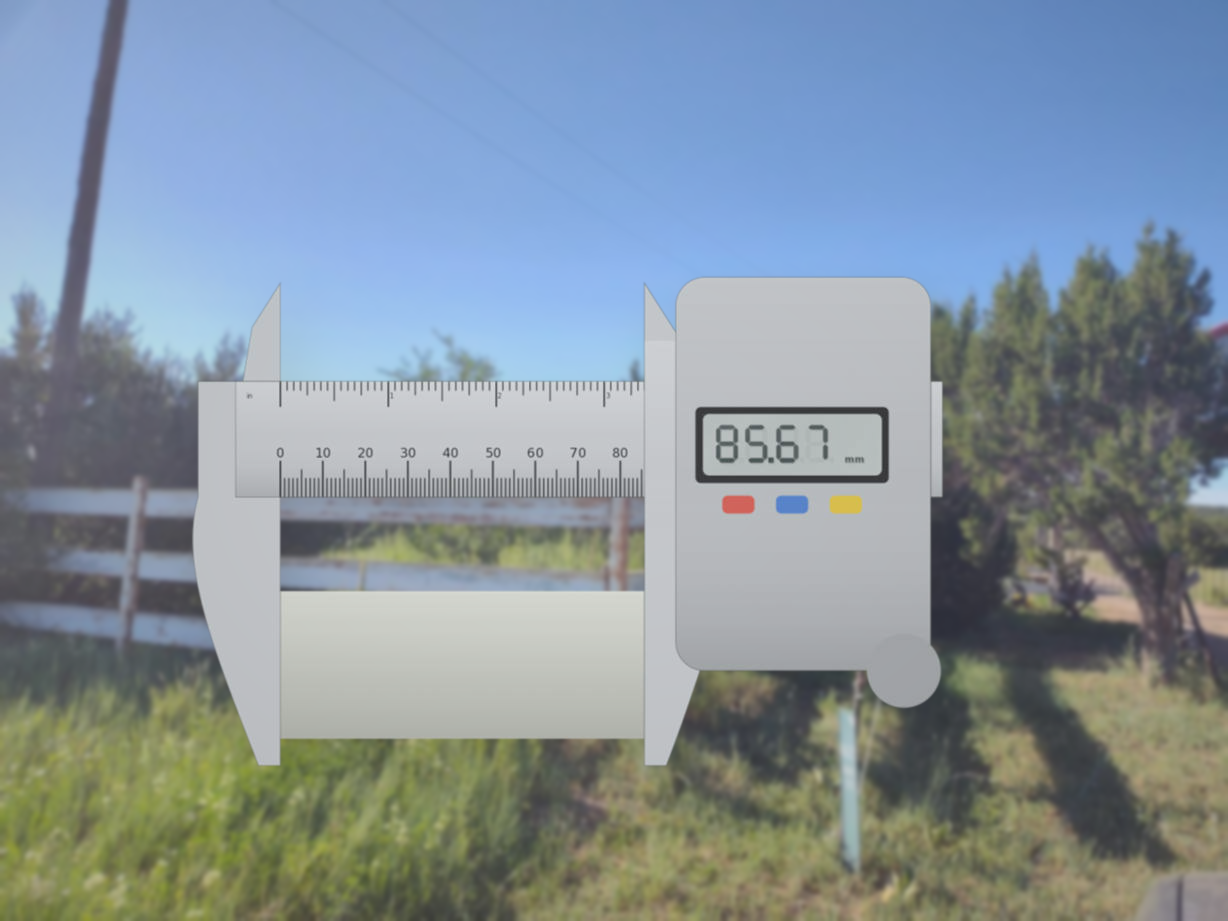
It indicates 85.67 mm
